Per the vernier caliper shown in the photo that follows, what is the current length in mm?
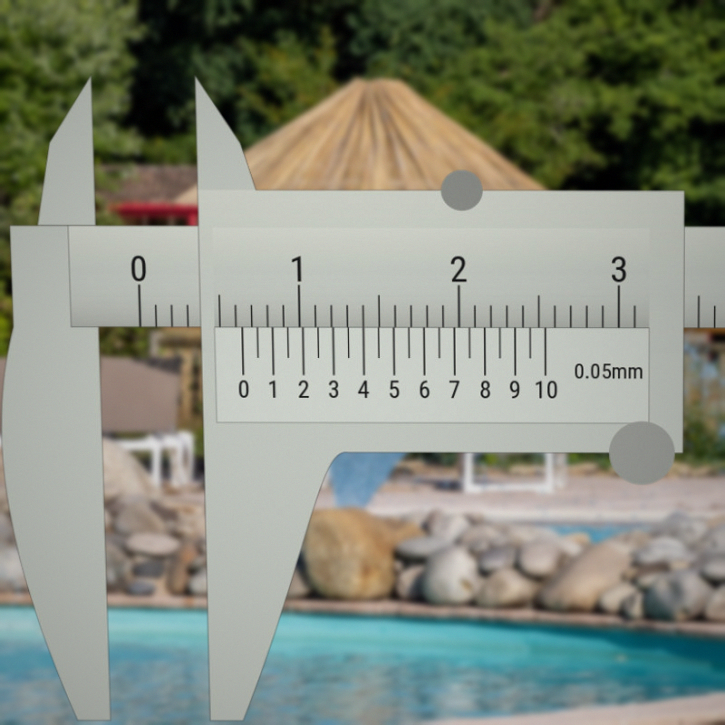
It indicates 6.4 mm
